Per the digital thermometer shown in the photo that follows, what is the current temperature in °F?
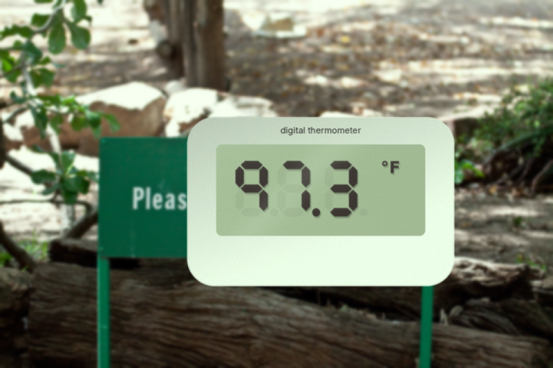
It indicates 97.3 °F
